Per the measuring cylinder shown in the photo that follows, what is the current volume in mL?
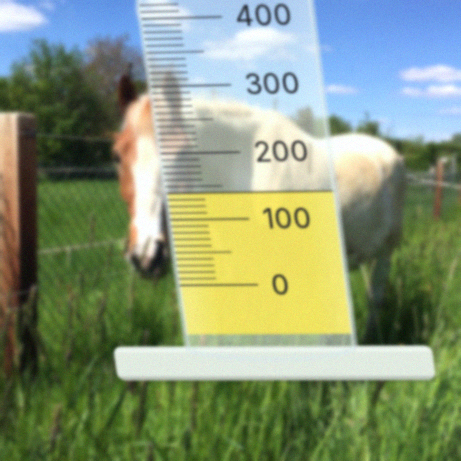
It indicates 140 mL
